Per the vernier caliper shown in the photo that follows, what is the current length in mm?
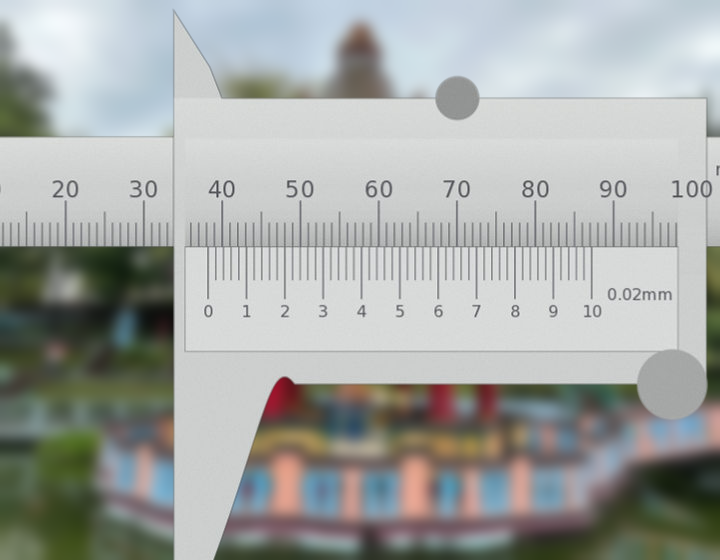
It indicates 38.2 mm
